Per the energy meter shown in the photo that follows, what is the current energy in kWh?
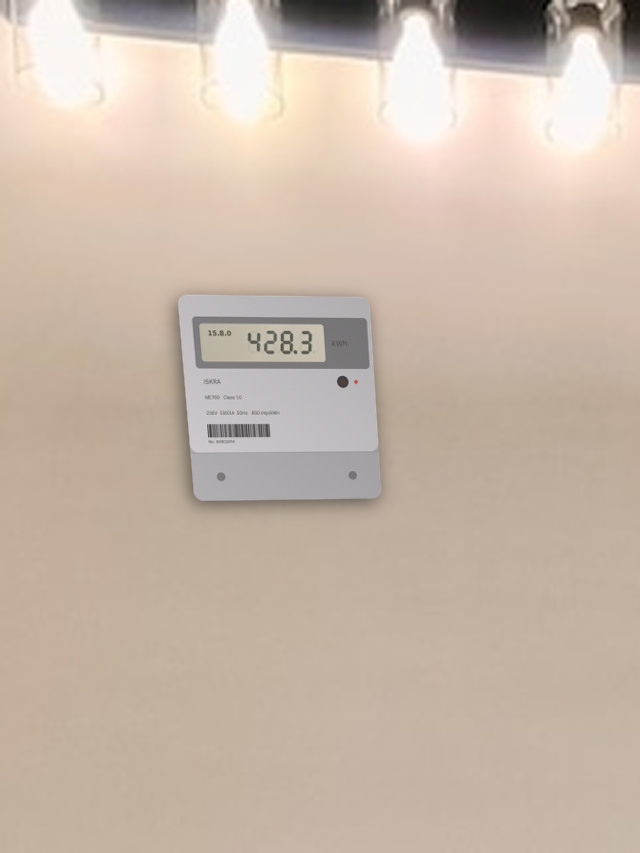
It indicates 428.3 kWh
